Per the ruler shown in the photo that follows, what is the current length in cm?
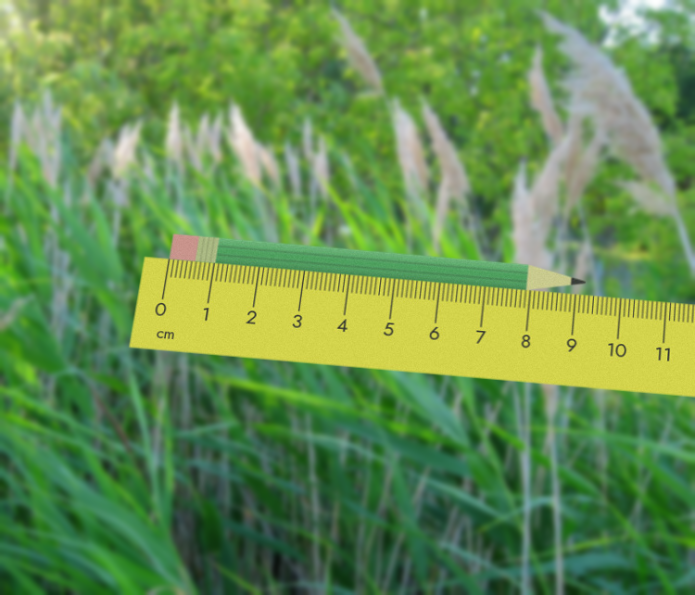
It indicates 9.2 cm
